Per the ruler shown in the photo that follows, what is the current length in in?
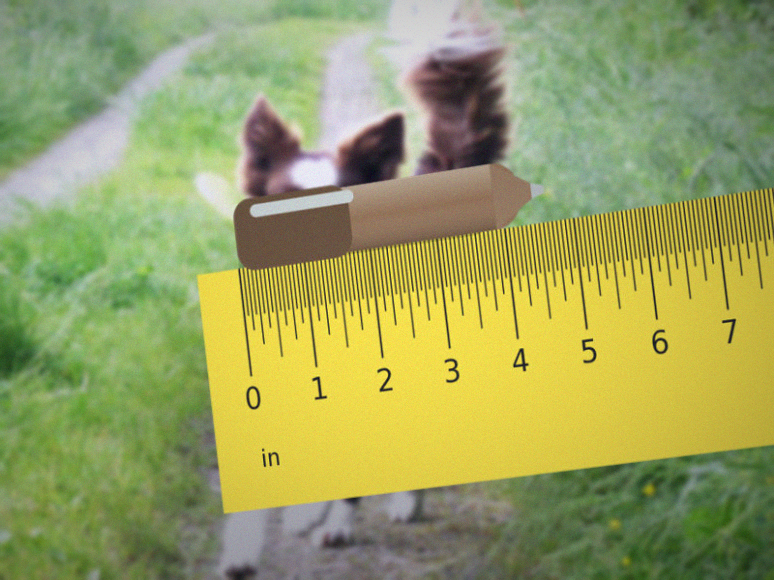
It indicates 4.625 in
